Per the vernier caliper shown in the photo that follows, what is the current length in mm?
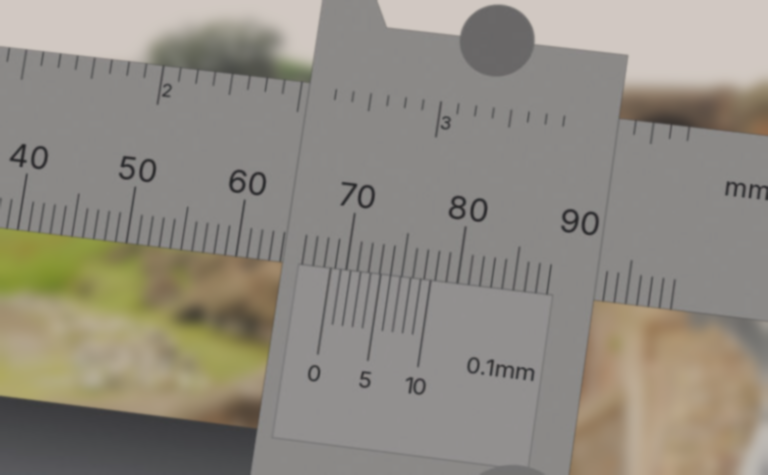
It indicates 68.6 mm
